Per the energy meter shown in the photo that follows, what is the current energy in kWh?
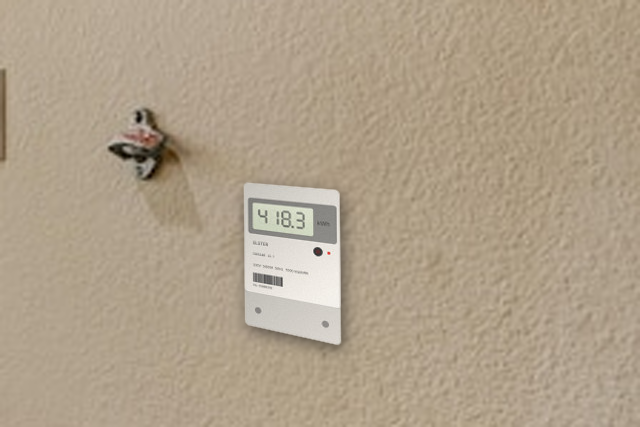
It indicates 418.3 kWh
